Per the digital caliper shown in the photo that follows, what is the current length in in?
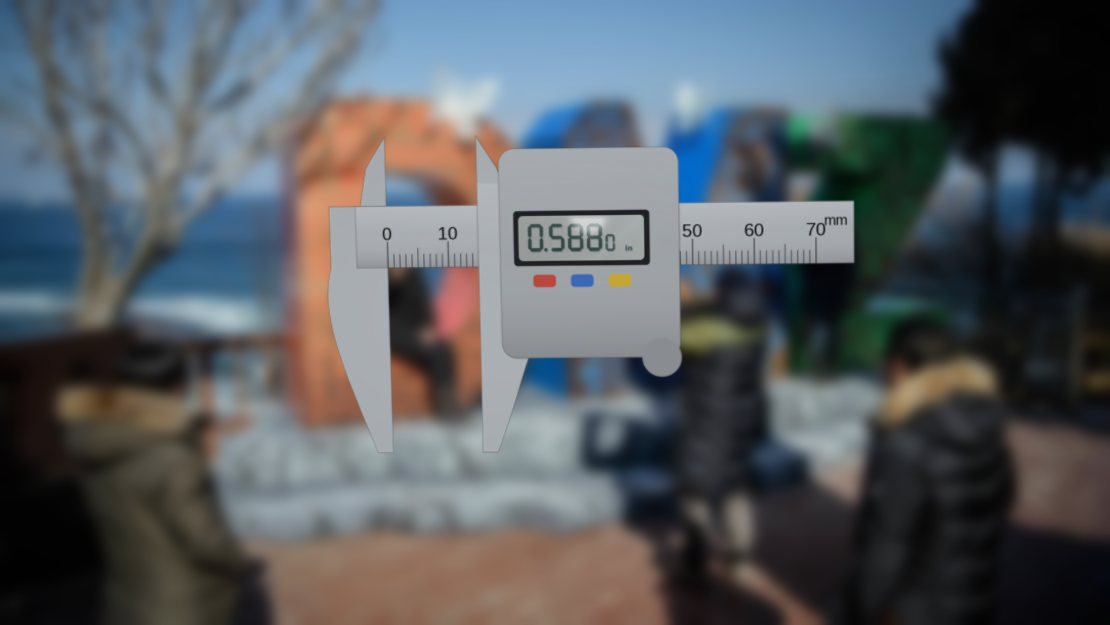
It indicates 0.5880 in
